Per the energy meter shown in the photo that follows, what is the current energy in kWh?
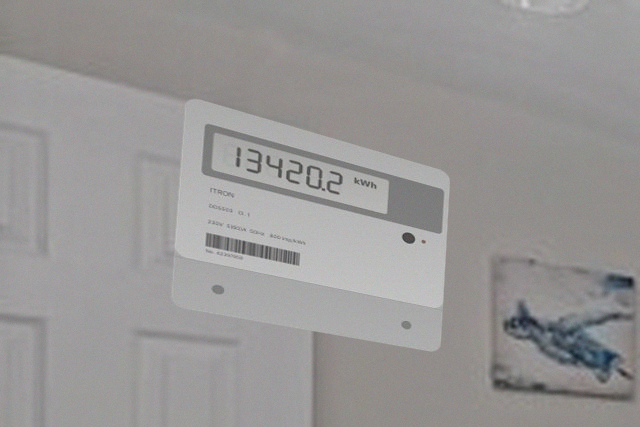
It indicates 13420.2 kWh
